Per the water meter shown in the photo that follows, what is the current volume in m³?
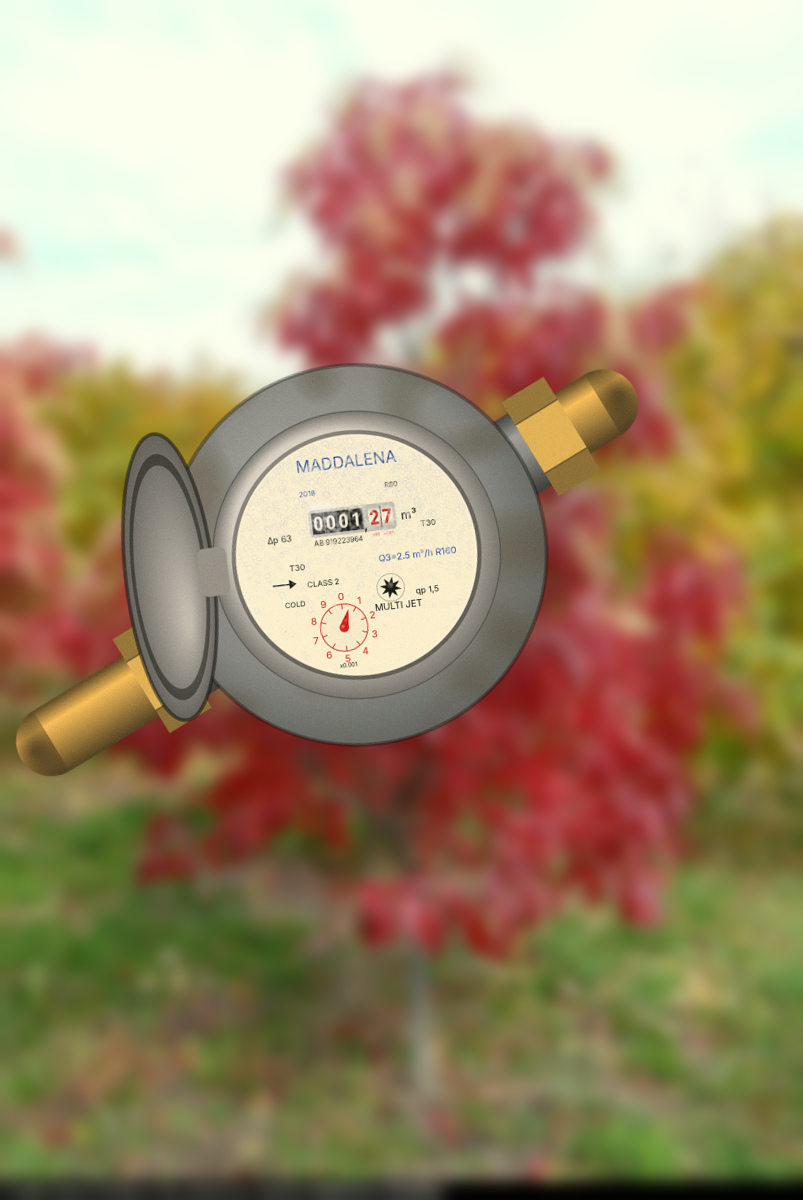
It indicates 1.270 m³
